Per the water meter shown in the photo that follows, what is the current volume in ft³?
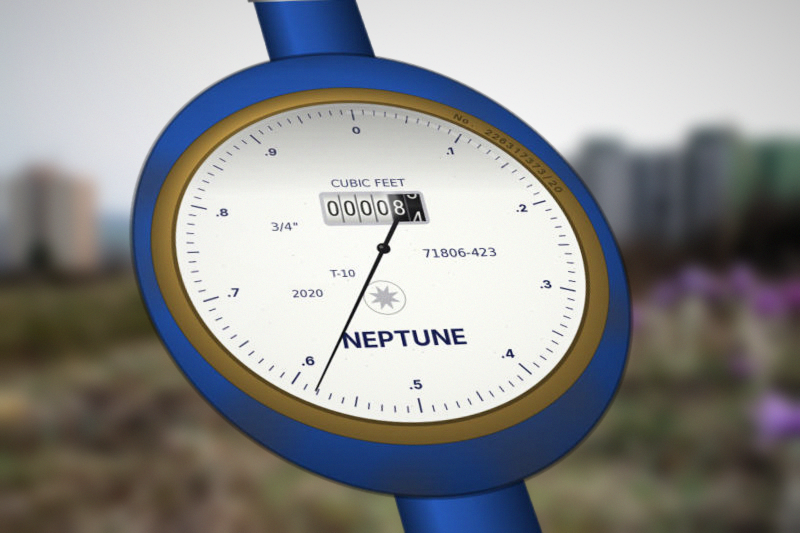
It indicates 83.58 ft³
